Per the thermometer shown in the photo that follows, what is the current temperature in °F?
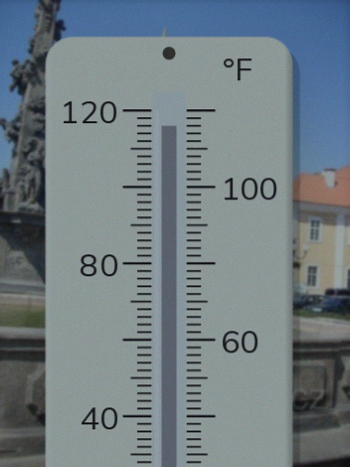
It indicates 116 °F
